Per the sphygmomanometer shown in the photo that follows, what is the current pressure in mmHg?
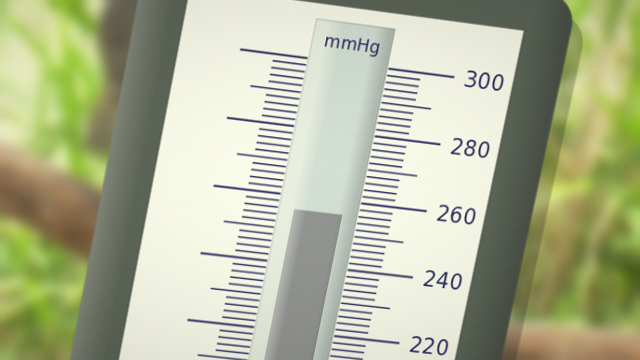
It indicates 256 mmHg
